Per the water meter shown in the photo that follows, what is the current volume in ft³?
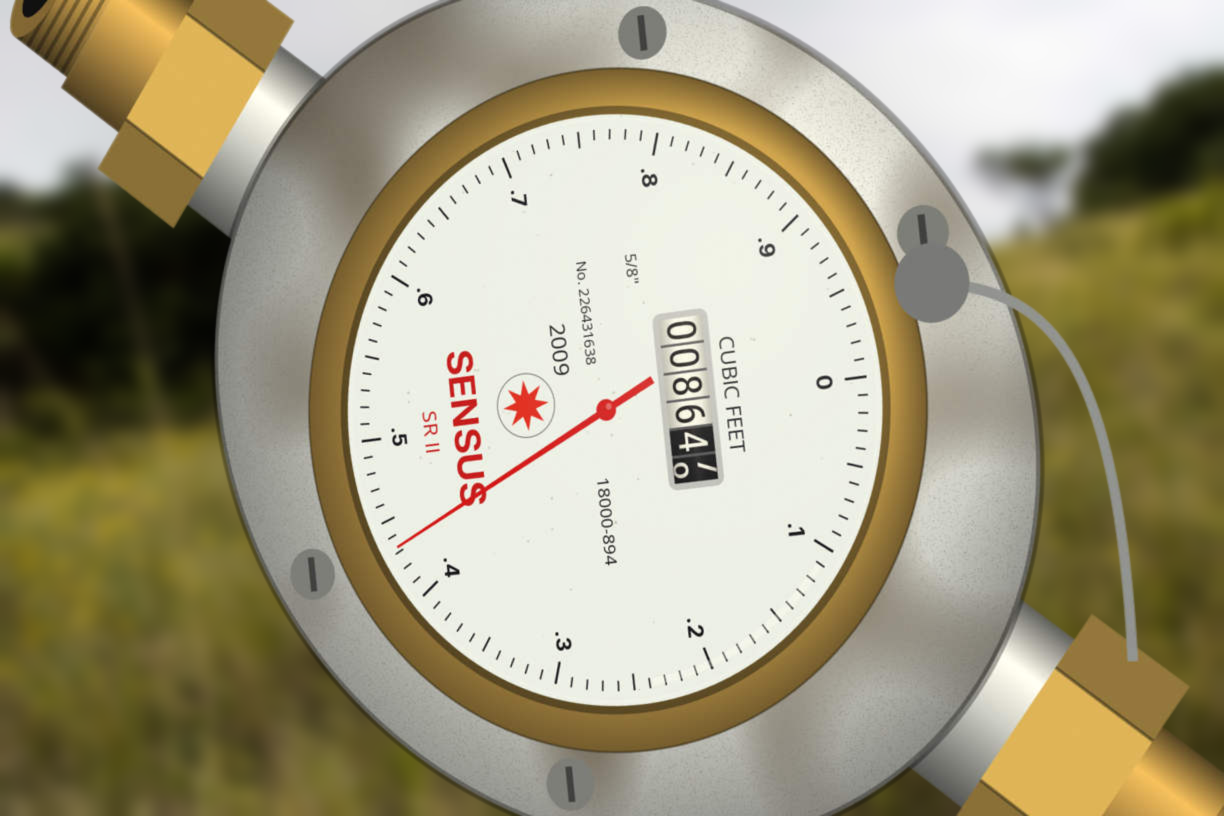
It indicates 8647.43 ft³
